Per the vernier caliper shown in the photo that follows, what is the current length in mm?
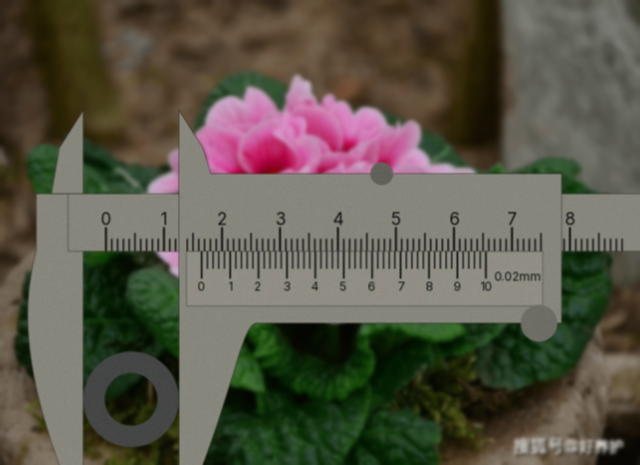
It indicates 16.5 mm
